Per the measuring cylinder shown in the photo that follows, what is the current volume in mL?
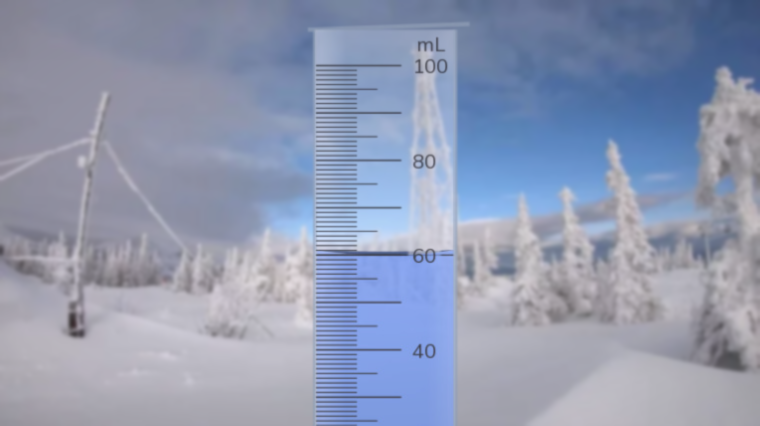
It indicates 60 mL
